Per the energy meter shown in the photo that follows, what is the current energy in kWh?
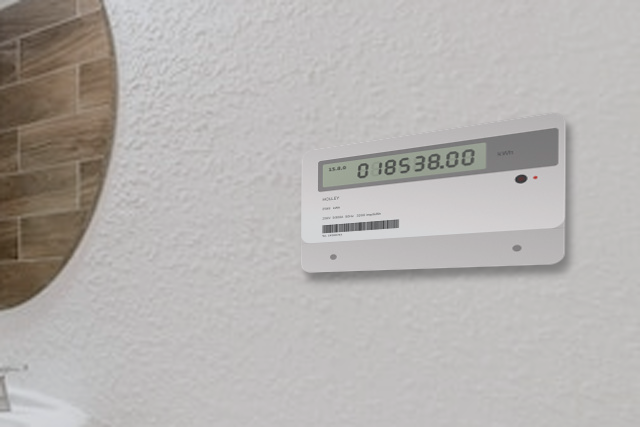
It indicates 18538.00 kWh
